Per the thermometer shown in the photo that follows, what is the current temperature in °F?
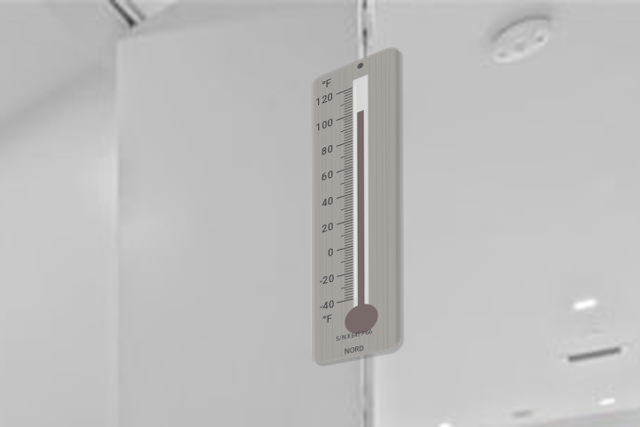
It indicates 100 °F
